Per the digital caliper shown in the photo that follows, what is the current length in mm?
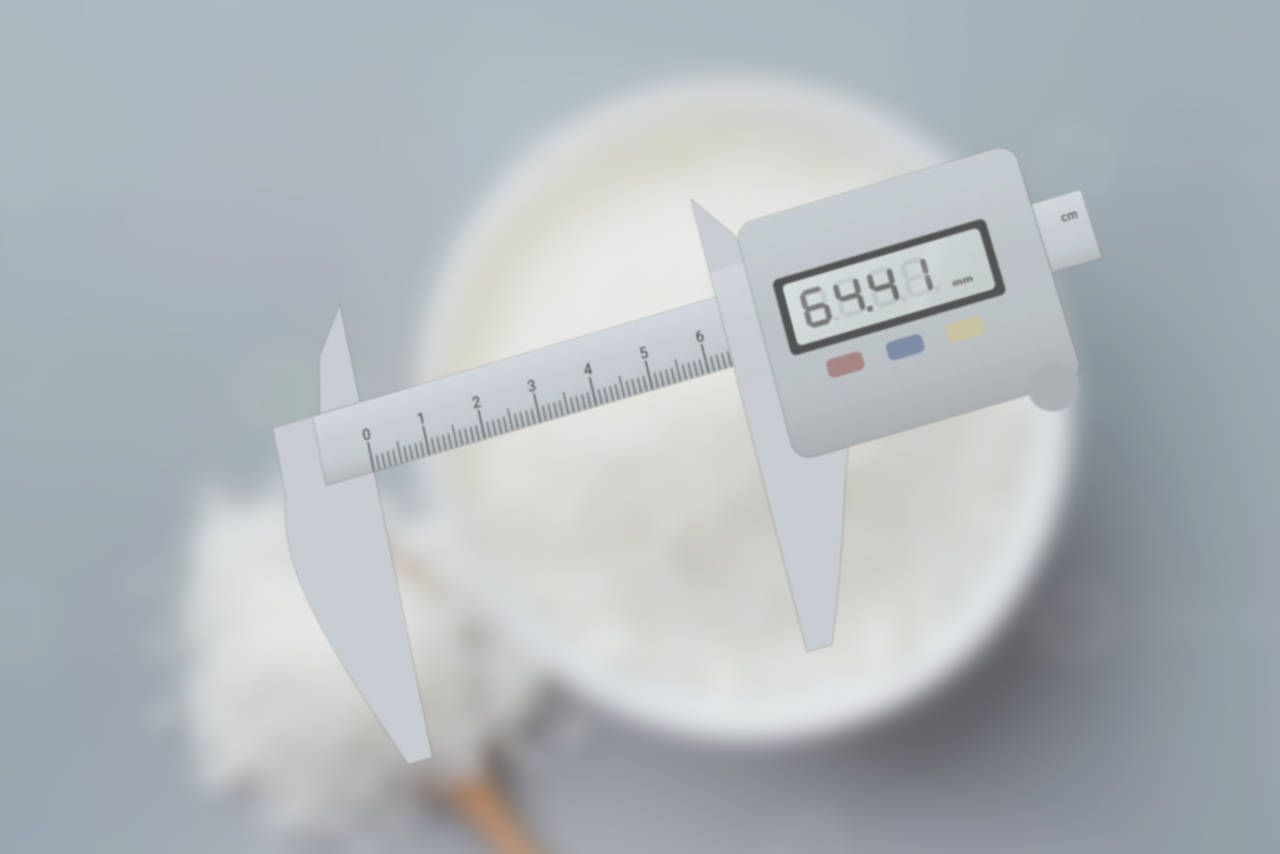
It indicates 64.41 mm
